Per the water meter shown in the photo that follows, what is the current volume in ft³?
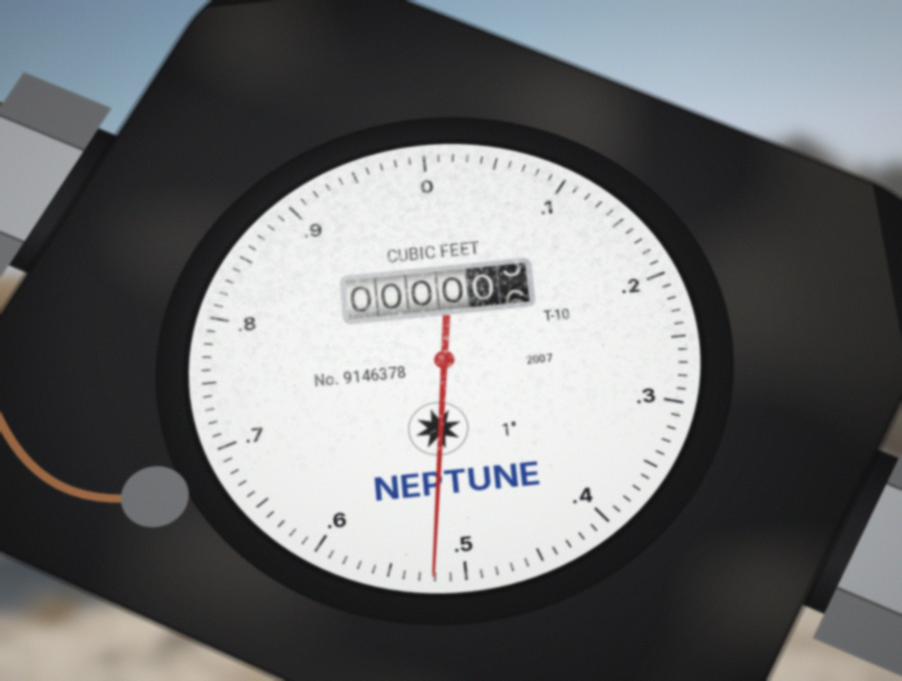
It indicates 5.52 ft³
